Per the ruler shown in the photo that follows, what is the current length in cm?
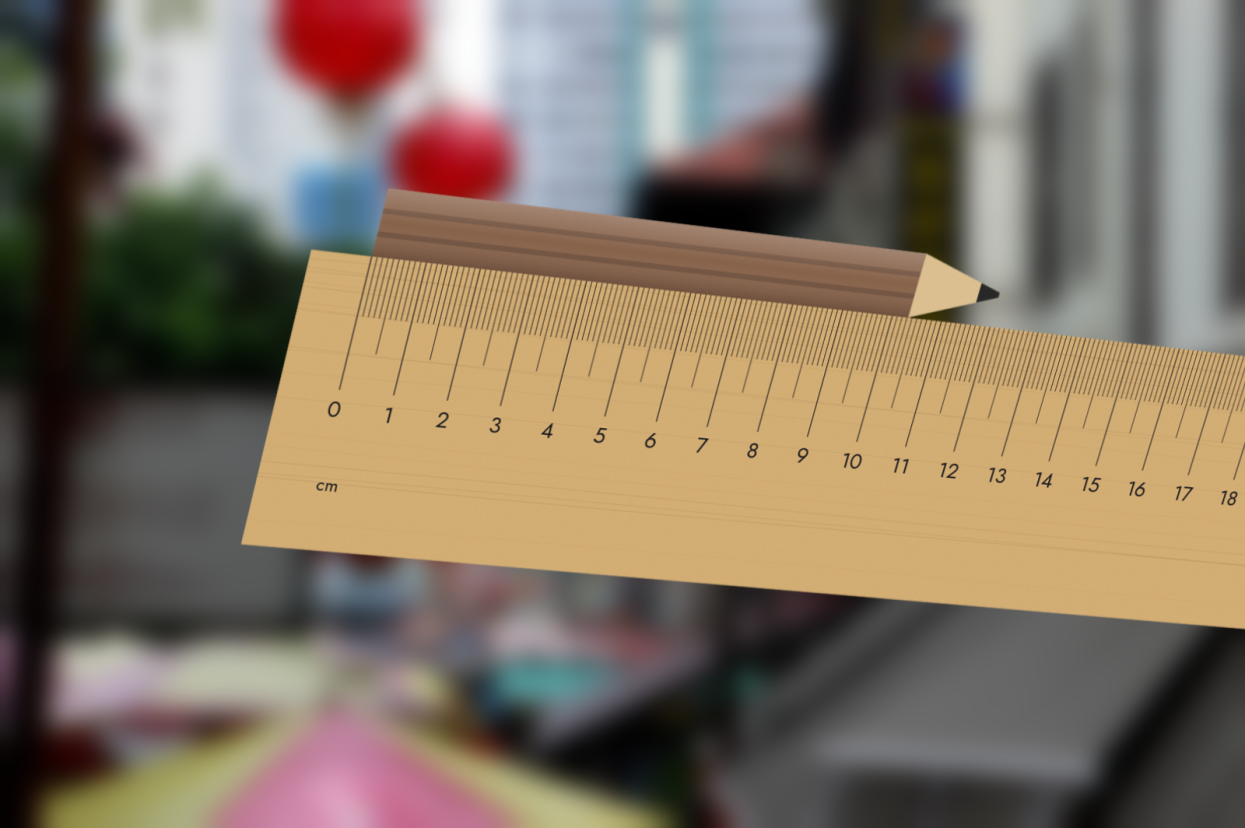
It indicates 12 cm
